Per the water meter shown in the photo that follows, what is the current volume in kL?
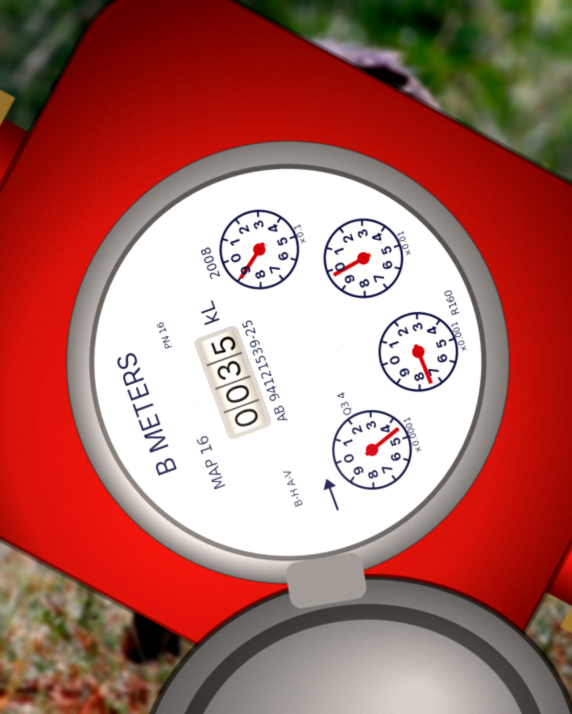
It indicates 34.8974 kL
